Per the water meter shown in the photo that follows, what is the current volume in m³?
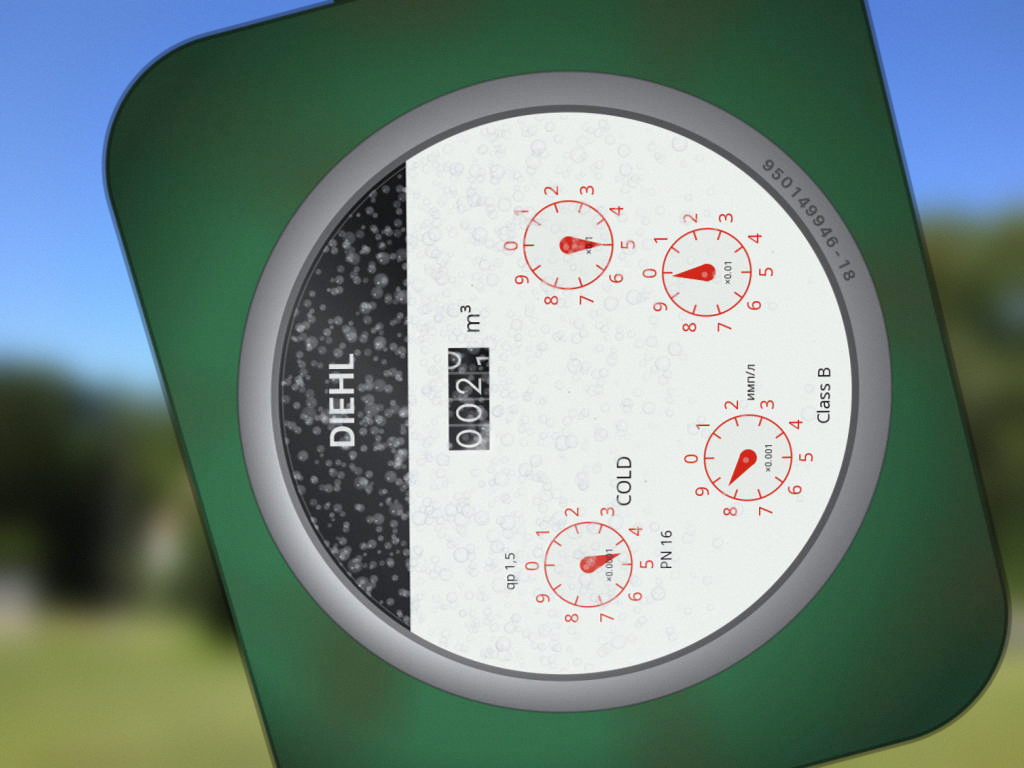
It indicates 20.4984 m³
